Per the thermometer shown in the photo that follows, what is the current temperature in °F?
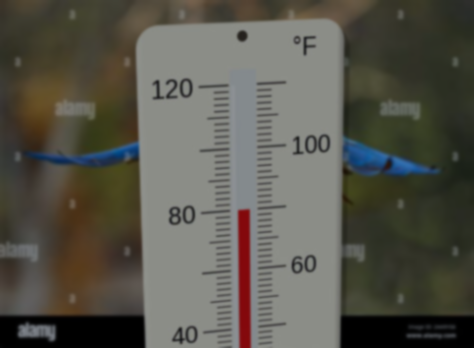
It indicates 80 °F
